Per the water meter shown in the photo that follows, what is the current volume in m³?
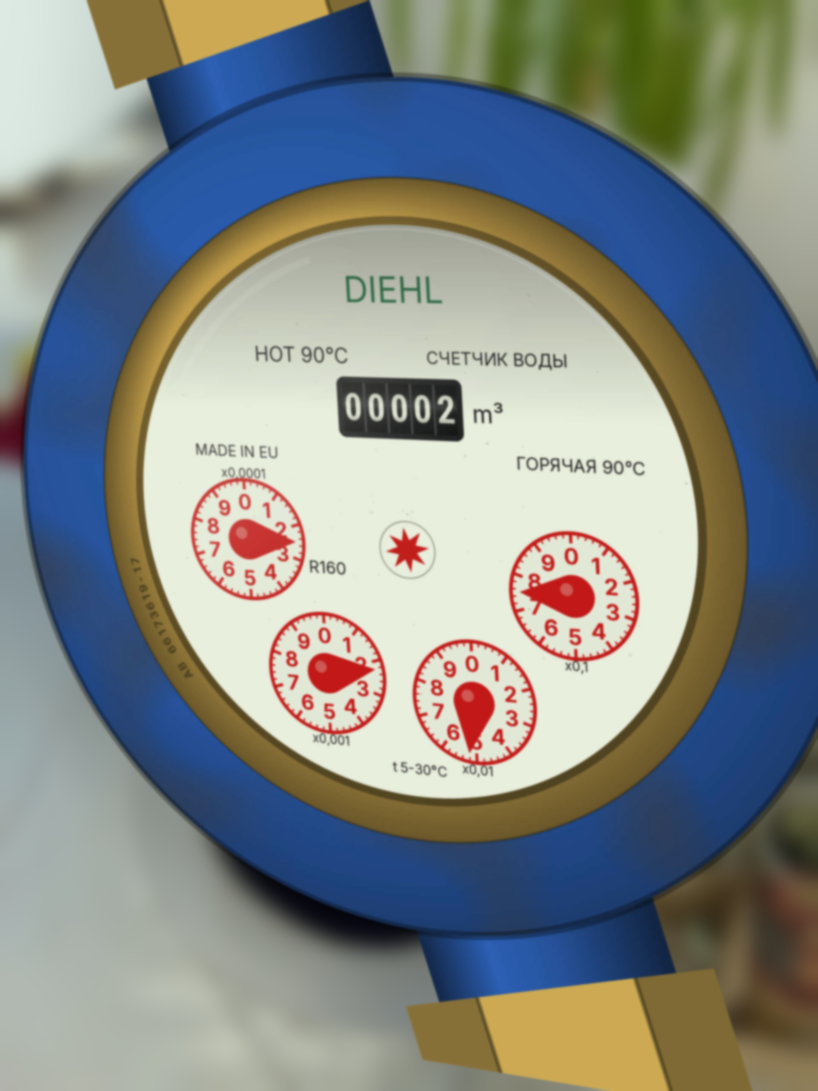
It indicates 2.7522 m³
